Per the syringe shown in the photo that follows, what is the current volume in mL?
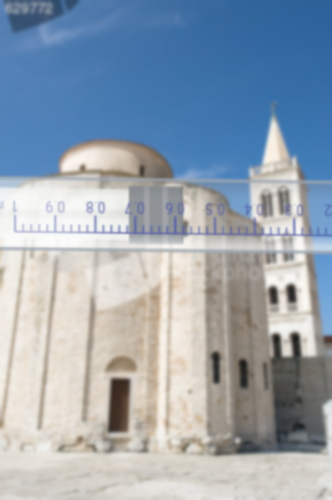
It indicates 0.58 mL
